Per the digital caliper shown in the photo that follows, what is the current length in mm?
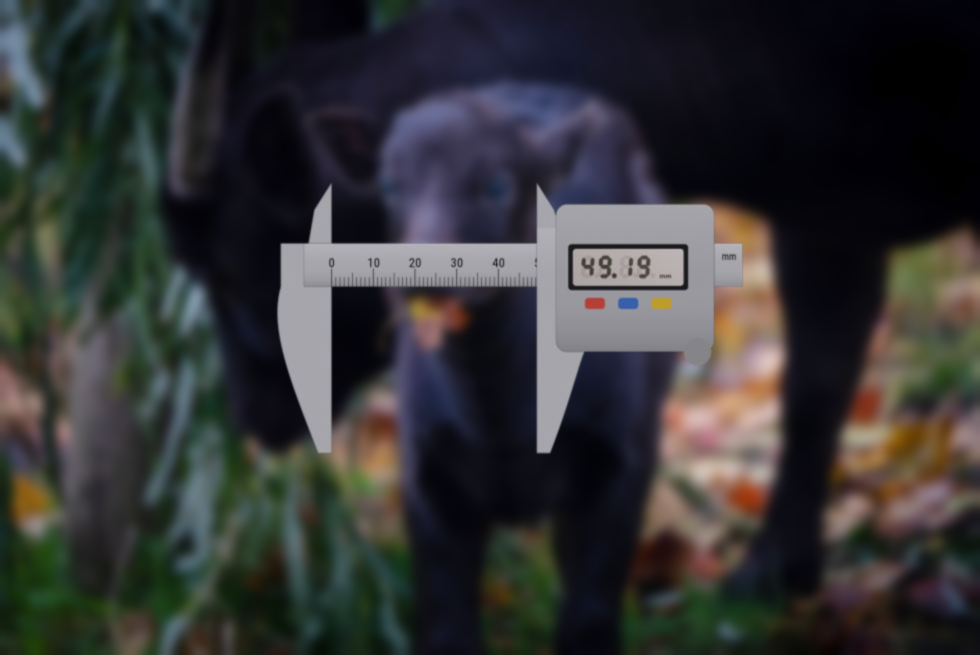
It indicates 49.19 mm
